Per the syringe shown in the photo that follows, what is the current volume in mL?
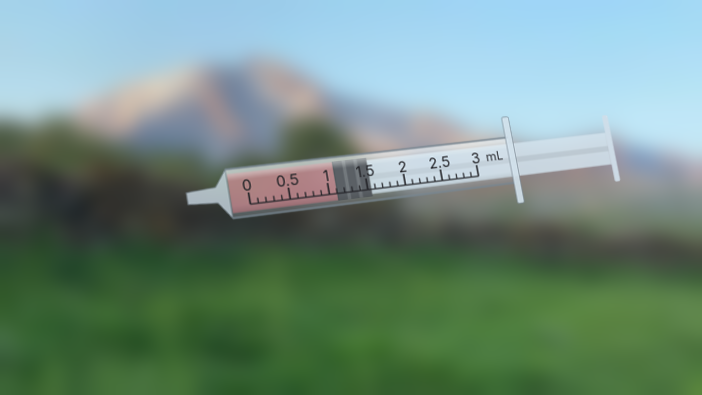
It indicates 1.1 mL
